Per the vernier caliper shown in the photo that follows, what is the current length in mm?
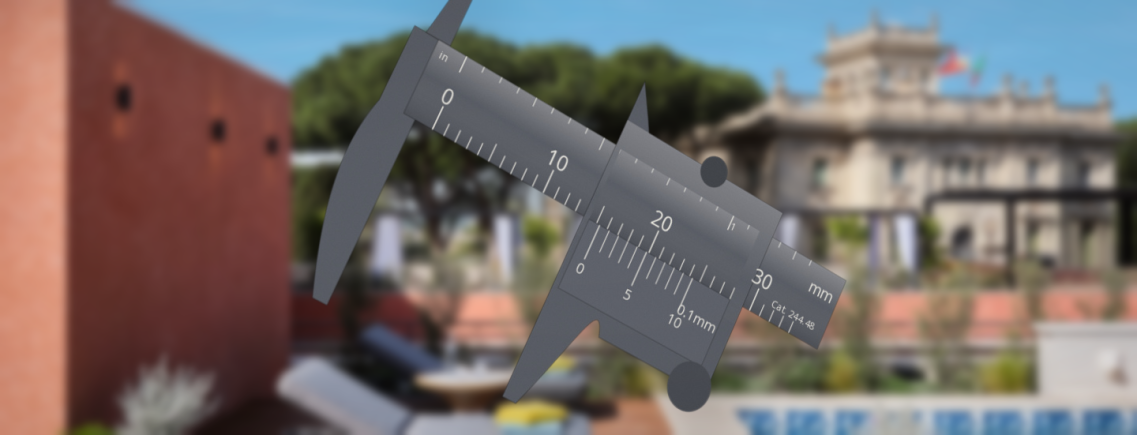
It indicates 15.3 mm
